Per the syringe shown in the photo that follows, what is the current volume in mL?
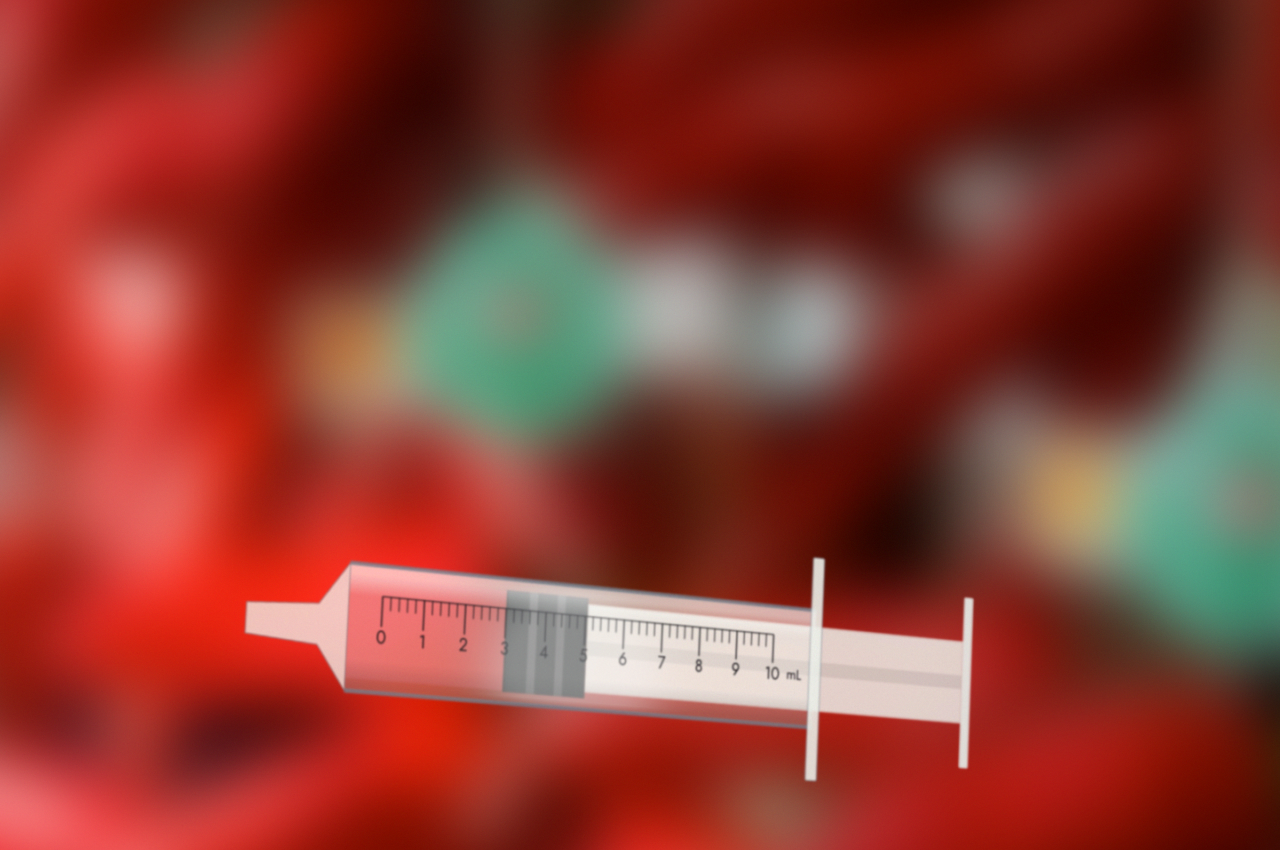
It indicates 3 mL
